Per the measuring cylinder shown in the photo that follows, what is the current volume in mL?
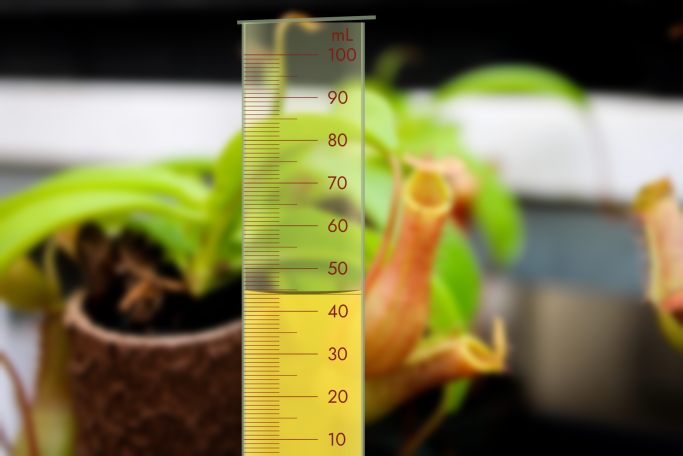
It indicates 44 mL
